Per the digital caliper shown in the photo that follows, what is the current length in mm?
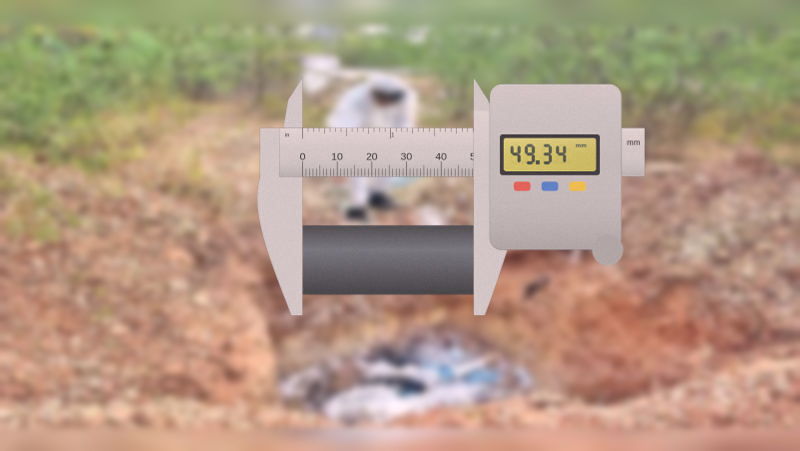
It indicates 49.34 mm
